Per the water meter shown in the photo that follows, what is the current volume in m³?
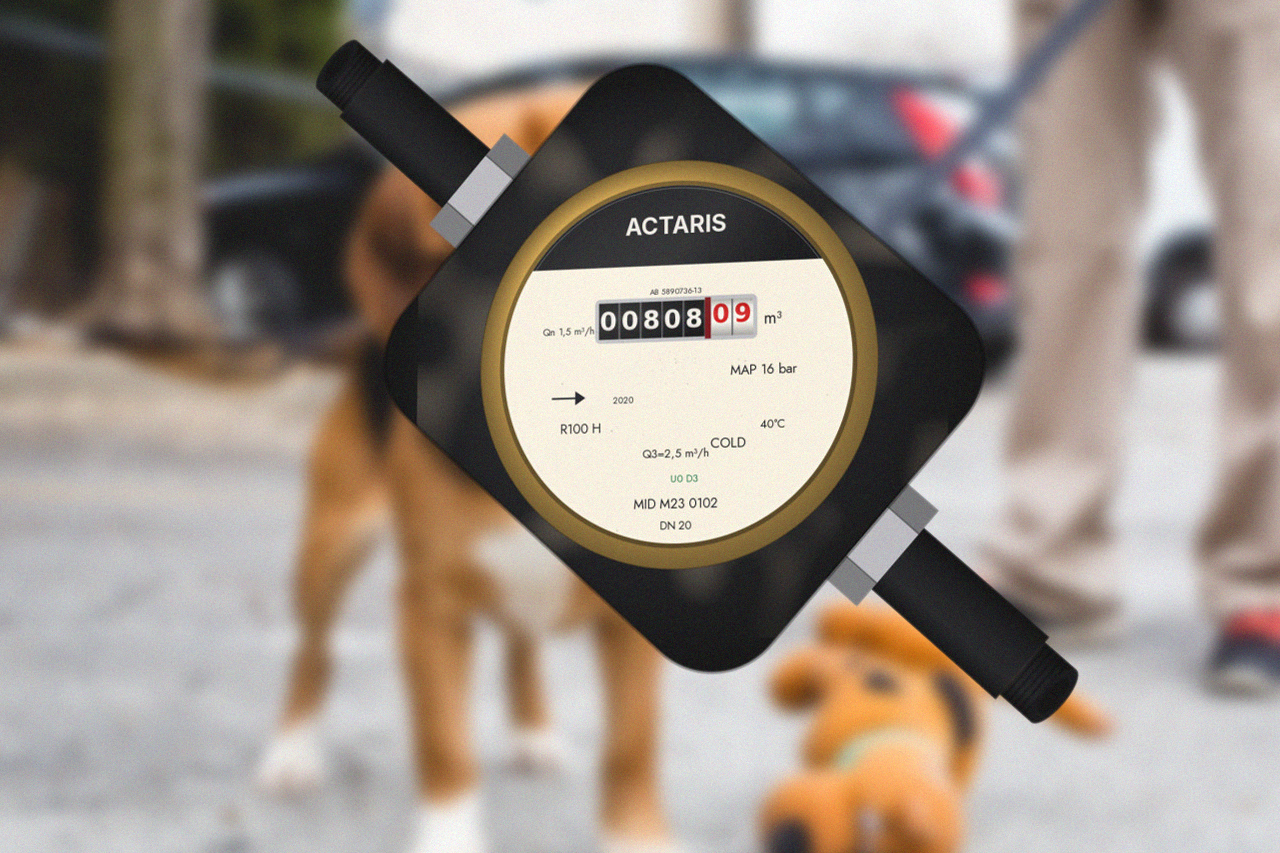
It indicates 808.09 m³
